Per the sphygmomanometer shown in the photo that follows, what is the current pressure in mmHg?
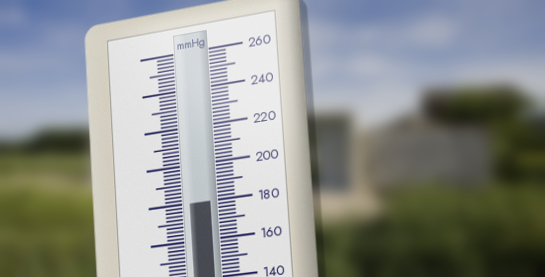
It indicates 180 mmHg
